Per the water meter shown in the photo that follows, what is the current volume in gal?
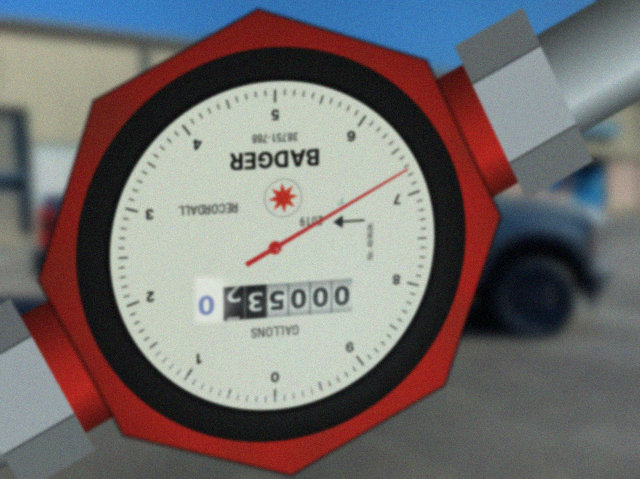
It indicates 5316.7 gal
